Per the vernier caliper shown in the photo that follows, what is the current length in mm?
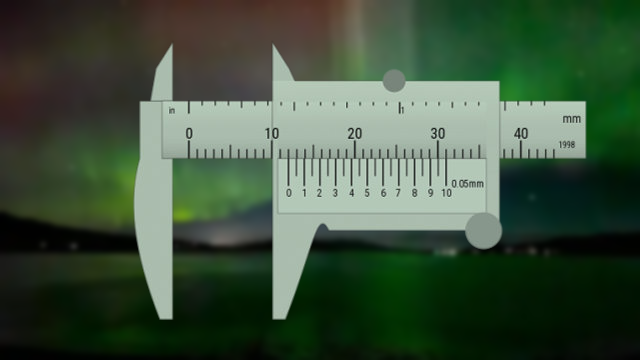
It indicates 12.0 mm
